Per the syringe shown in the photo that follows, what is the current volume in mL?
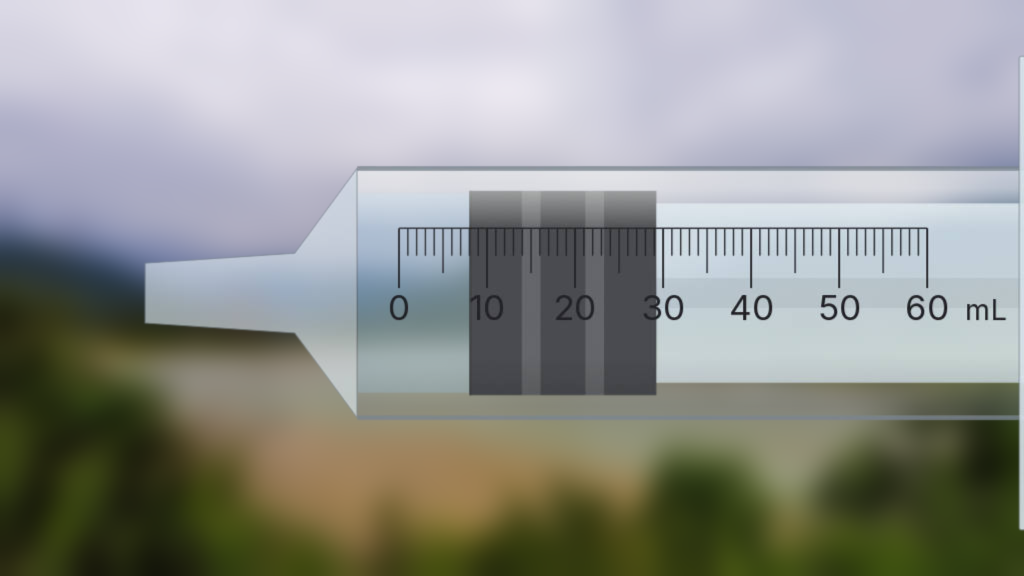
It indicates 8 mL
